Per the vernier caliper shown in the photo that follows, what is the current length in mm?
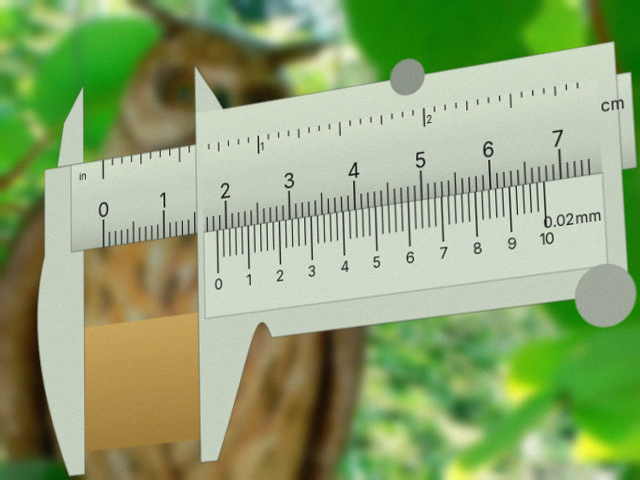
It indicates 18.6 mm
